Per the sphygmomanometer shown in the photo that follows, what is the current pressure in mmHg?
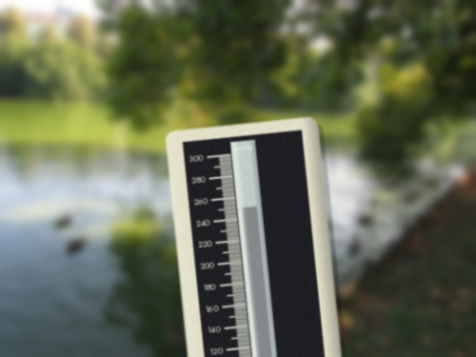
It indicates 250 mmHg
